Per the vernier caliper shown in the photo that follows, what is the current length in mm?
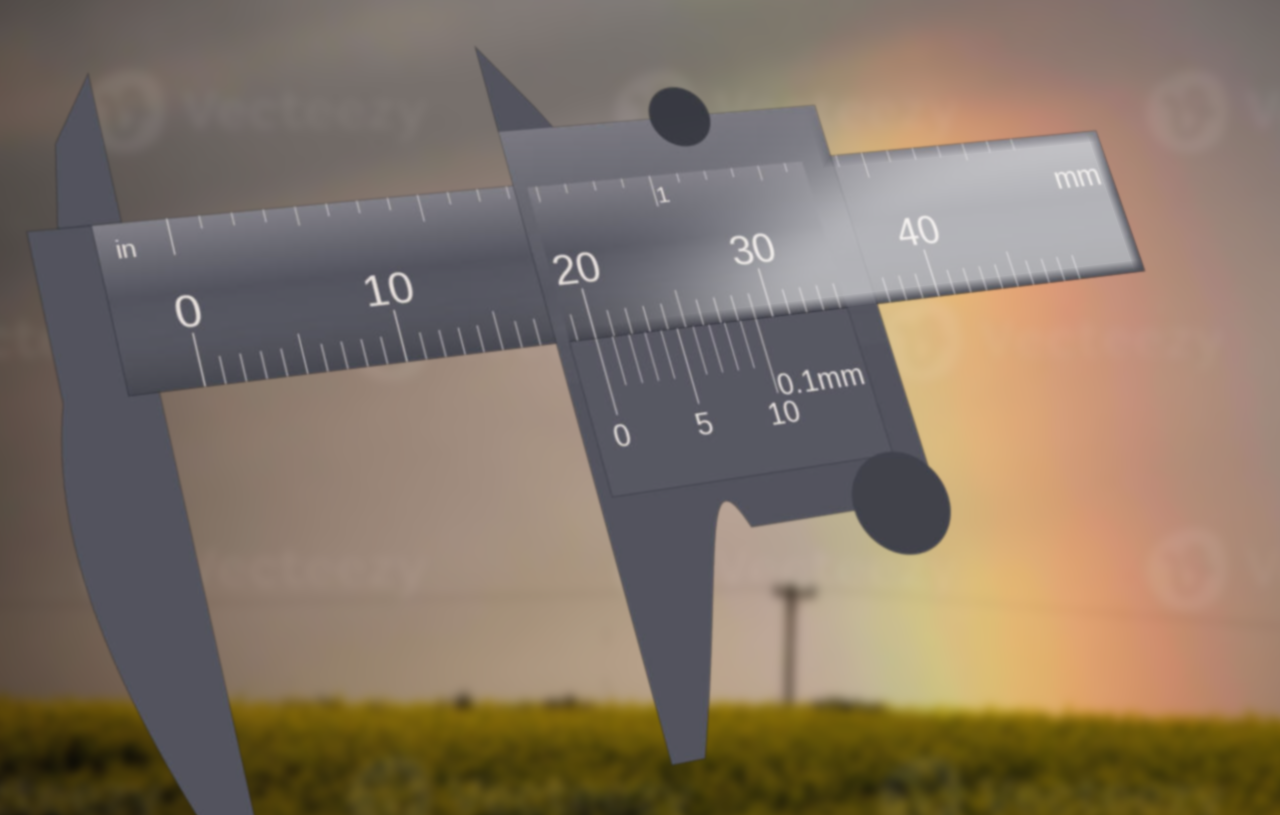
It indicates 20.0 mm
